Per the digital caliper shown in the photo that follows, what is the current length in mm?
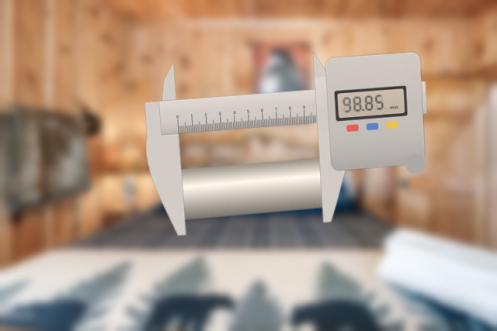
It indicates 98.85 mm
